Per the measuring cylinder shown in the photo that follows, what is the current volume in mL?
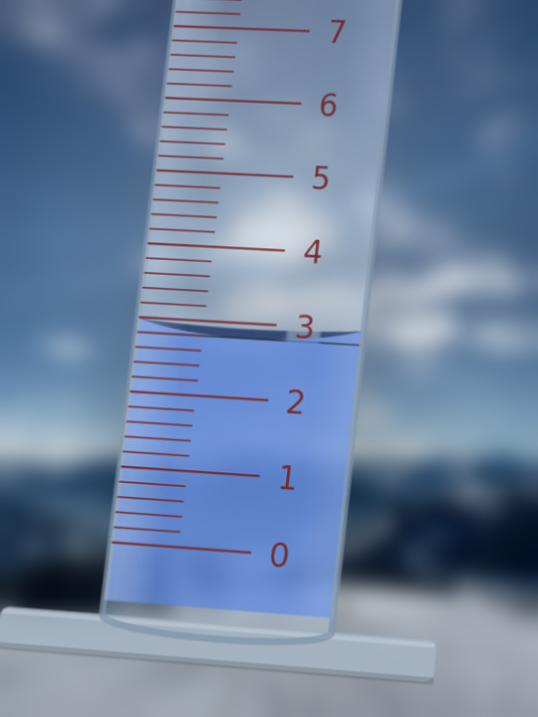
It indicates 2.8 mL
